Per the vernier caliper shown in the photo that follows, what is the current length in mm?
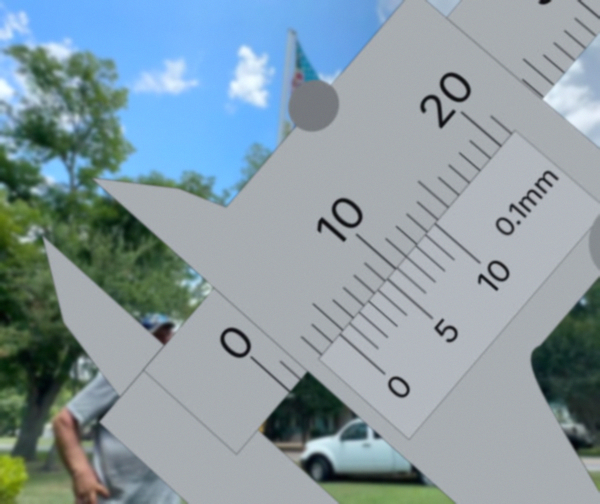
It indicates 4.7 mm
